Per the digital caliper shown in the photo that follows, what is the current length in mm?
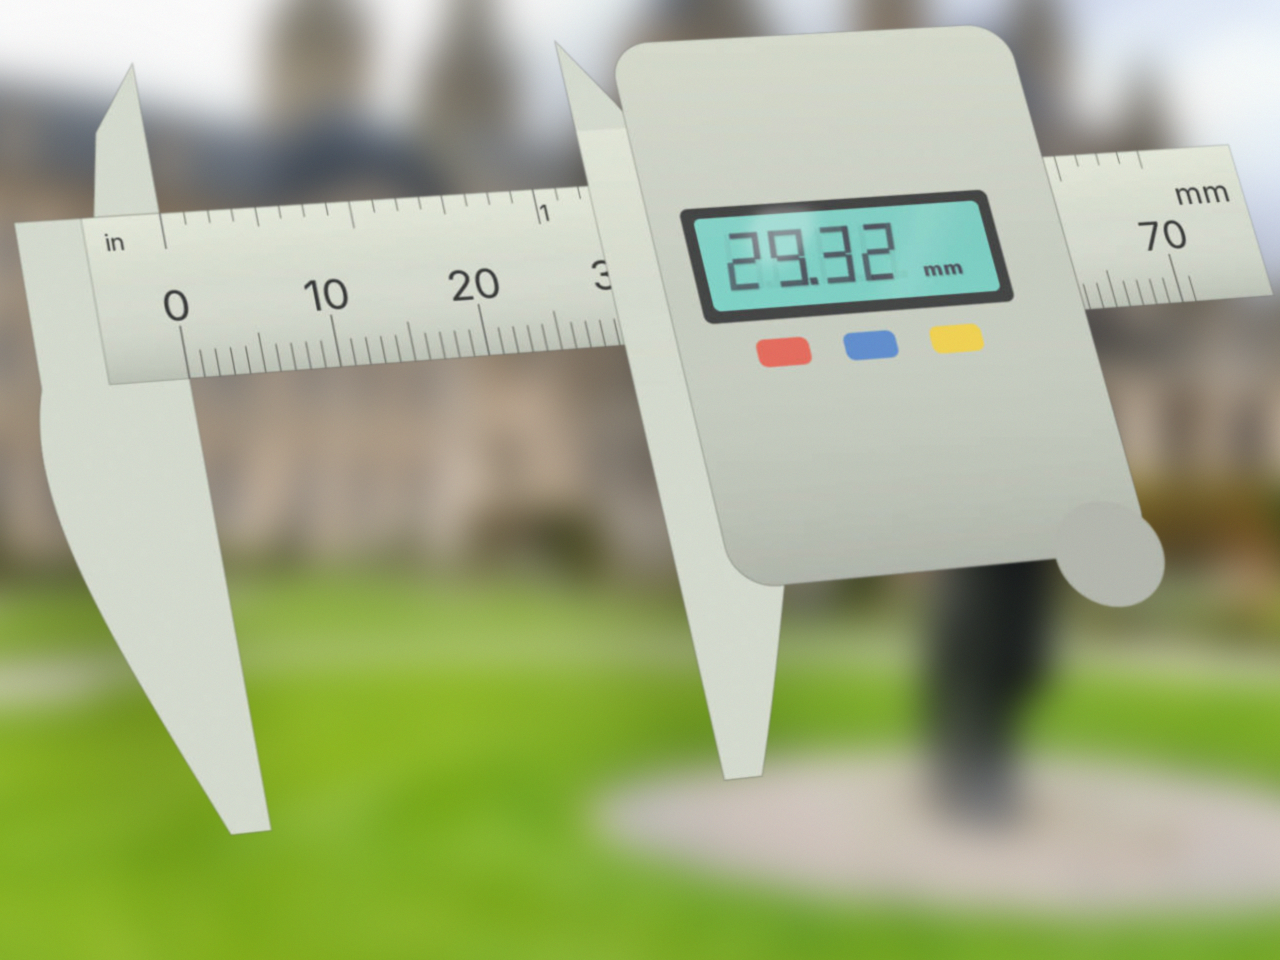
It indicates 29.32 mm
